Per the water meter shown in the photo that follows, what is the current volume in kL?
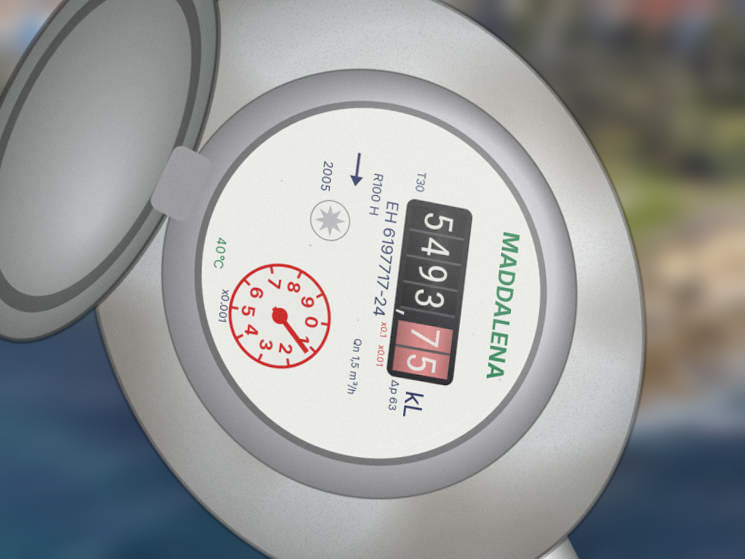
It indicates 5493.751 kL
